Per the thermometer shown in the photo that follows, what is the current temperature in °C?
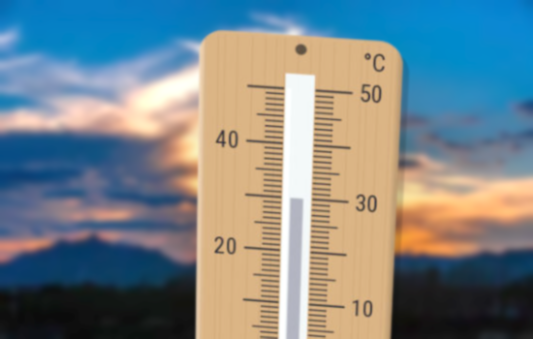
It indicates 30 °C
